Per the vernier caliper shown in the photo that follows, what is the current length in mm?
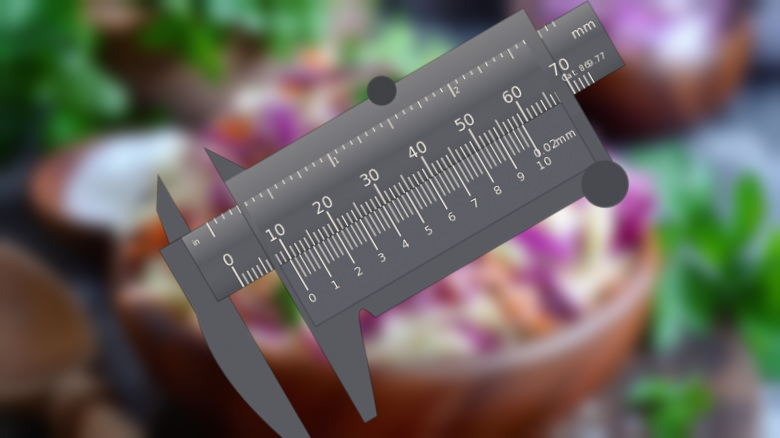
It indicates 9.8 mm
